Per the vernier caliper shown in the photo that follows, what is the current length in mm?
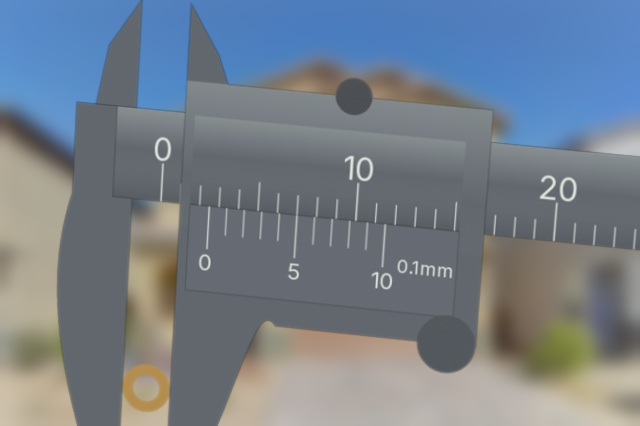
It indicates 2.5 mm
